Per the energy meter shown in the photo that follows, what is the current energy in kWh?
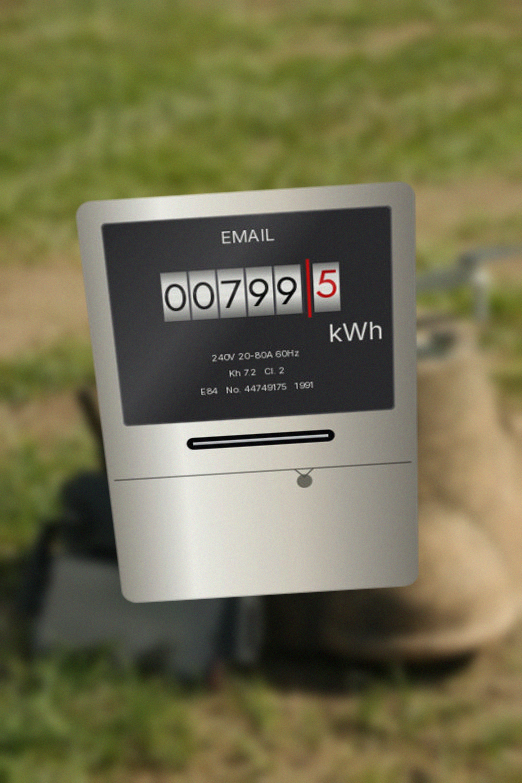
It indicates 799.5 kWh
